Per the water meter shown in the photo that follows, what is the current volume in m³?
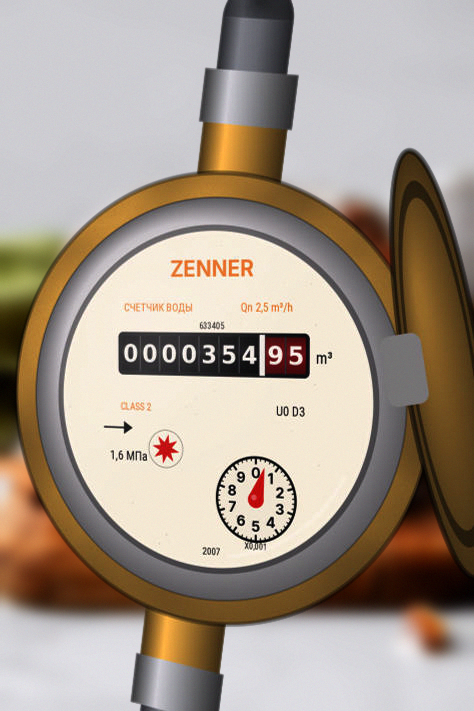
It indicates 354.950 m³
